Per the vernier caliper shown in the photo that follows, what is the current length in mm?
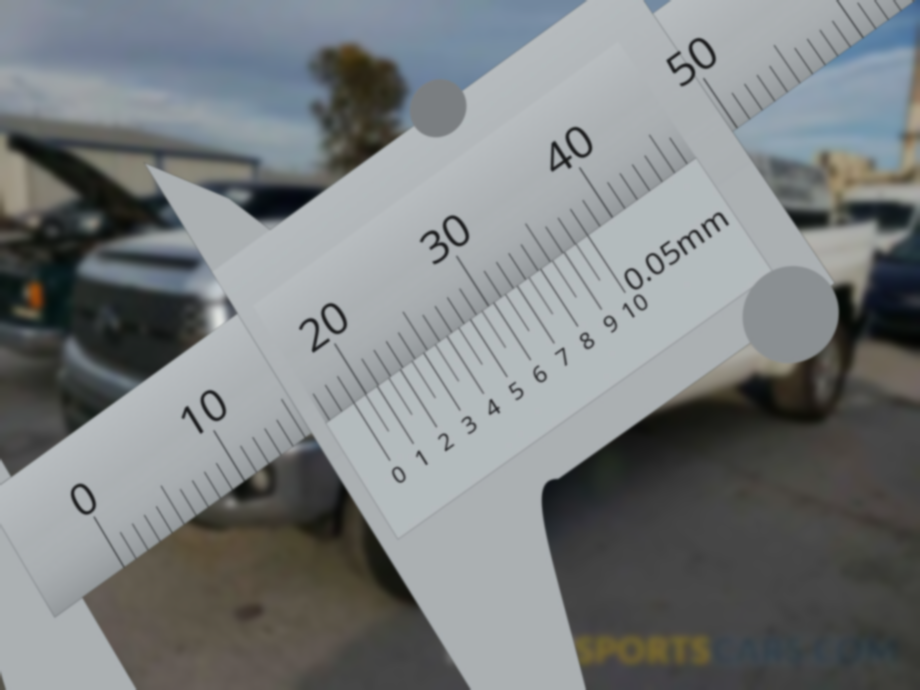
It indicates 19.0 mm
